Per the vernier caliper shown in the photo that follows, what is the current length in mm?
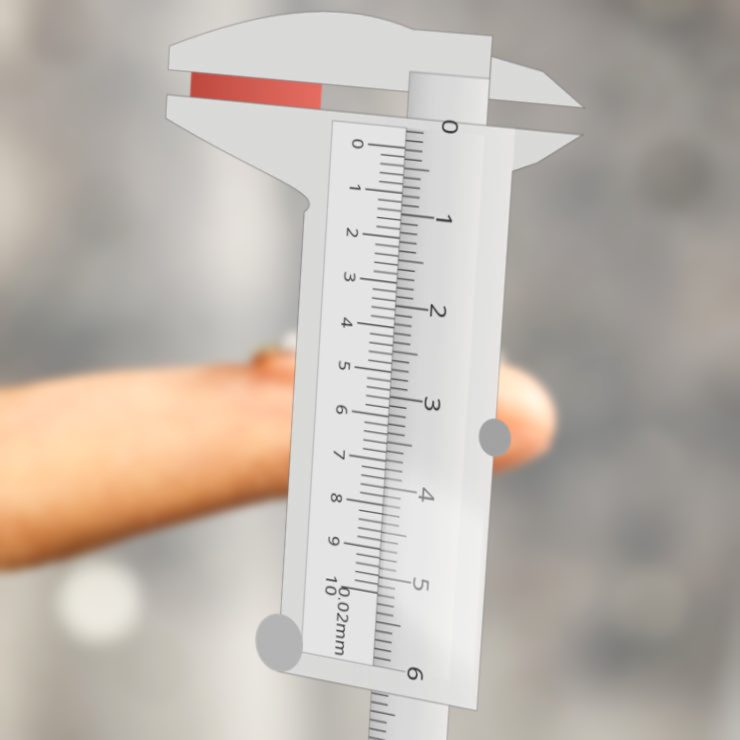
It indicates 2.8 mm
